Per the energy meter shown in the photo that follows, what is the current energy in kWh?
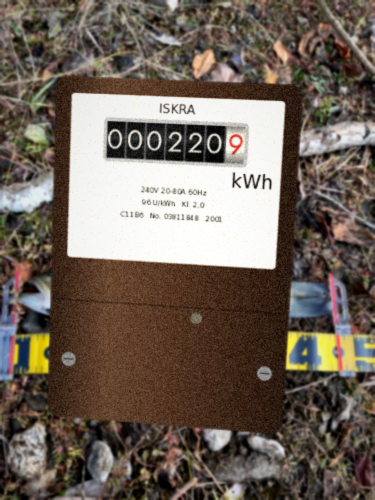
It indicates 220.9 kWh
